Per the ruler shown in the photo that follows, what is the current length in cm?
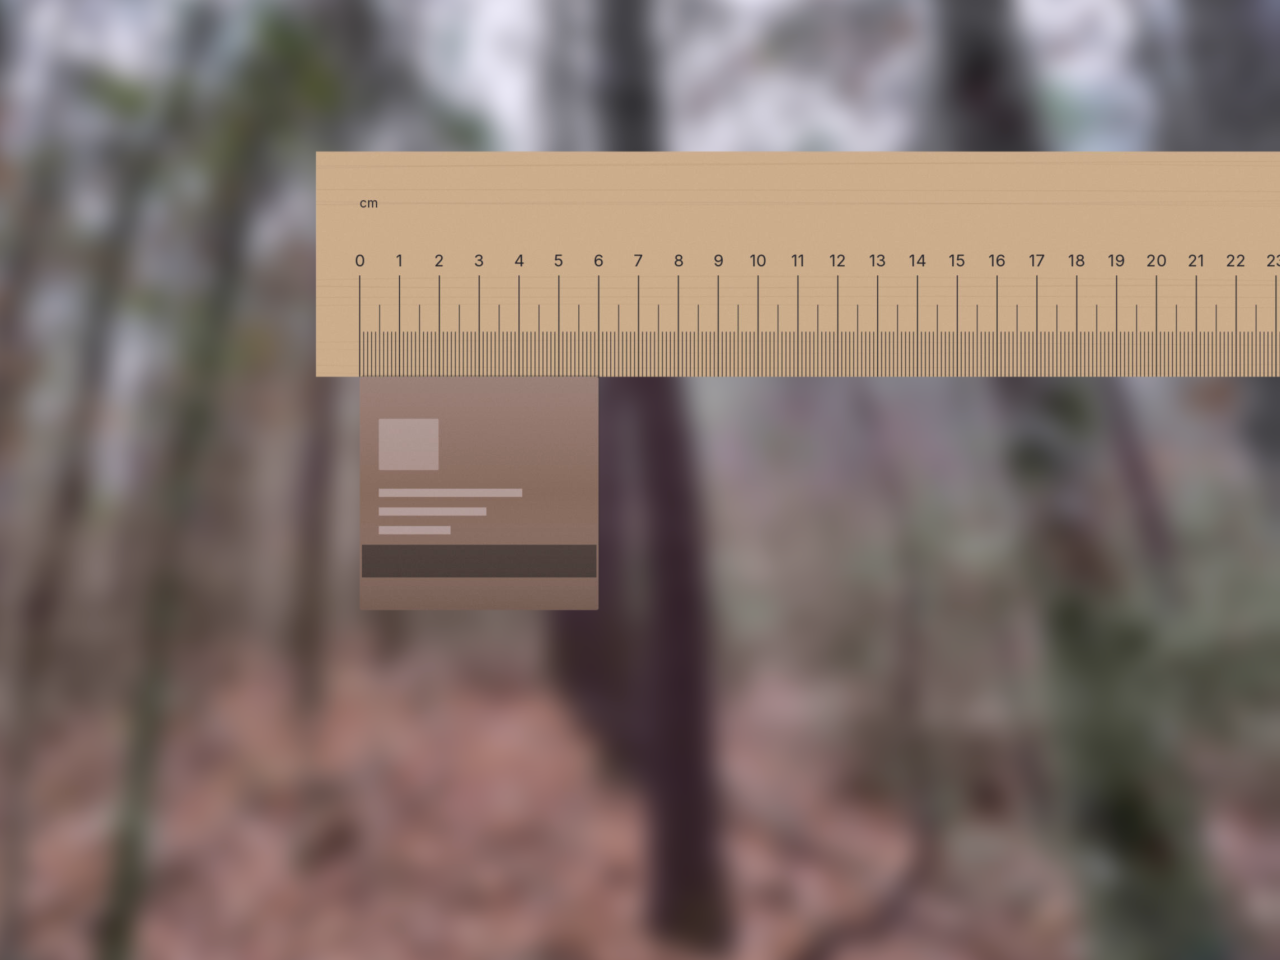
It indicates 6 cm
